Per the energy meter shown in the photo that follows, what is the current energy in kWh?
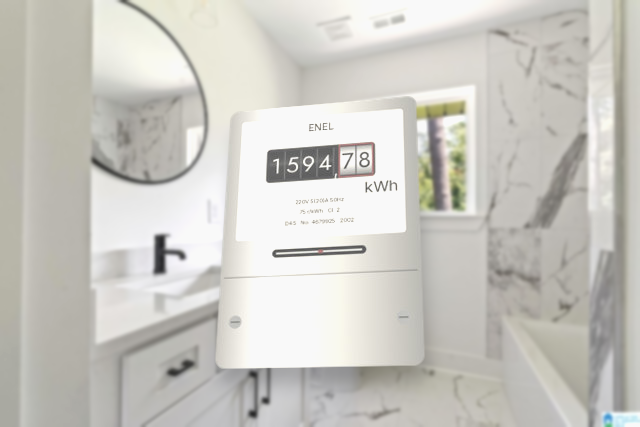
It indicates 1594.78 kWh
